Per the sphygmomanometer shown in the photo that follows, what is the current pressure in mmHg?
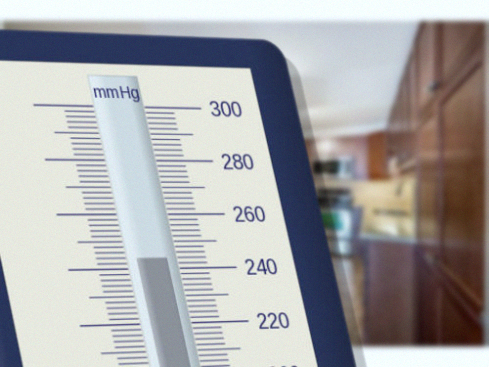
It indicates 244 mmHg
